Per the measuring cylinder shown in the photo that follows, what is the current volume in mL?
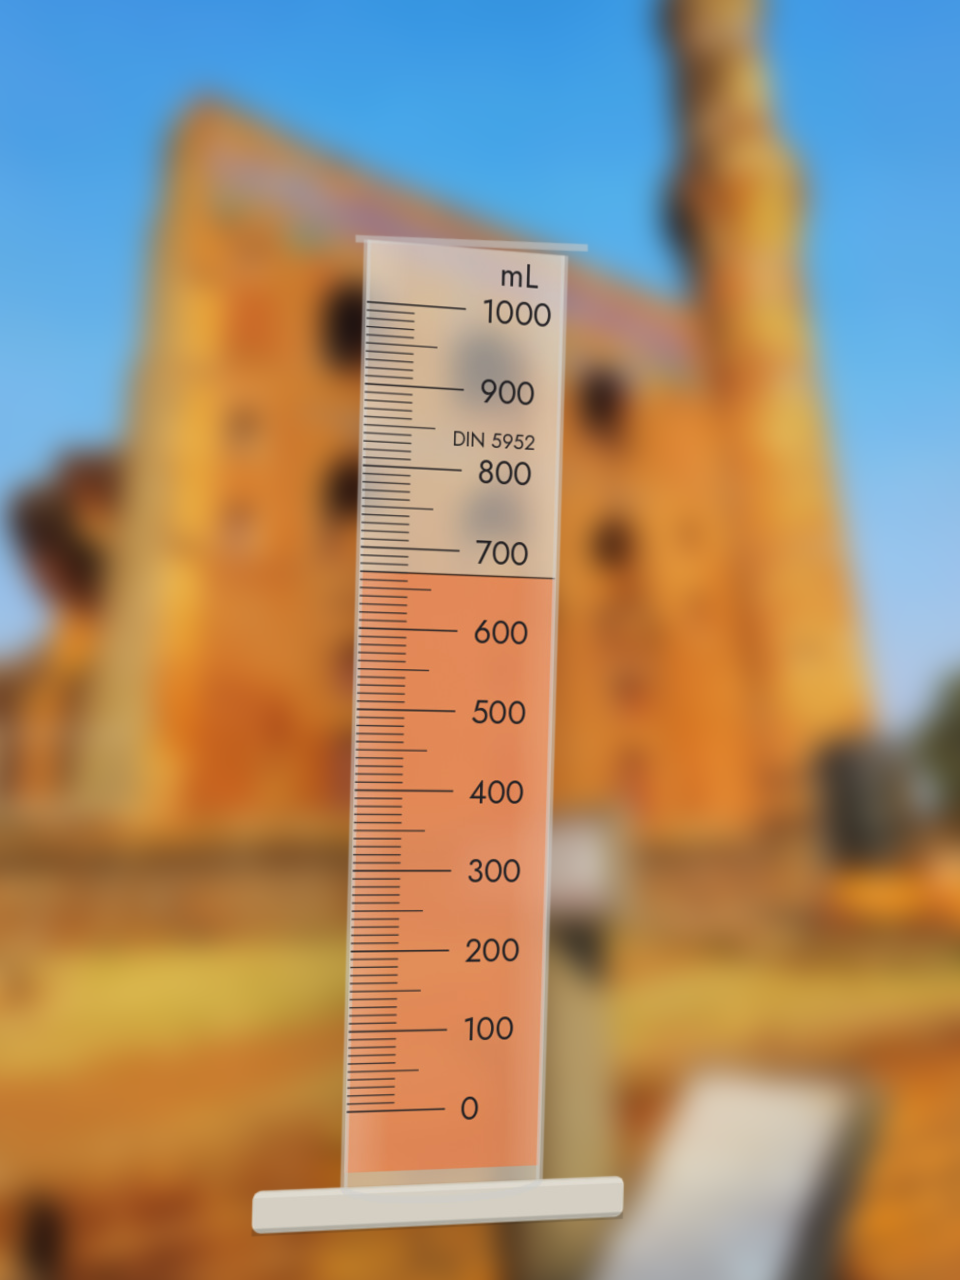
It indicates 670 mL
